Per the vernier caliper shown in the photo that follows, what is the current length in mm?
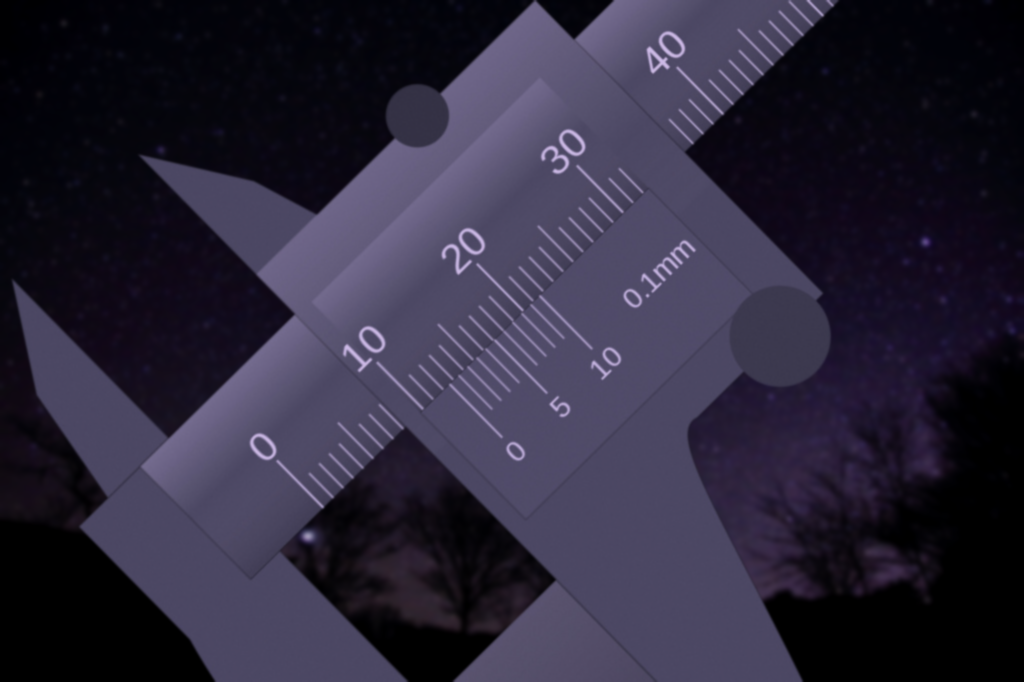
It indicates 12.6 mm
